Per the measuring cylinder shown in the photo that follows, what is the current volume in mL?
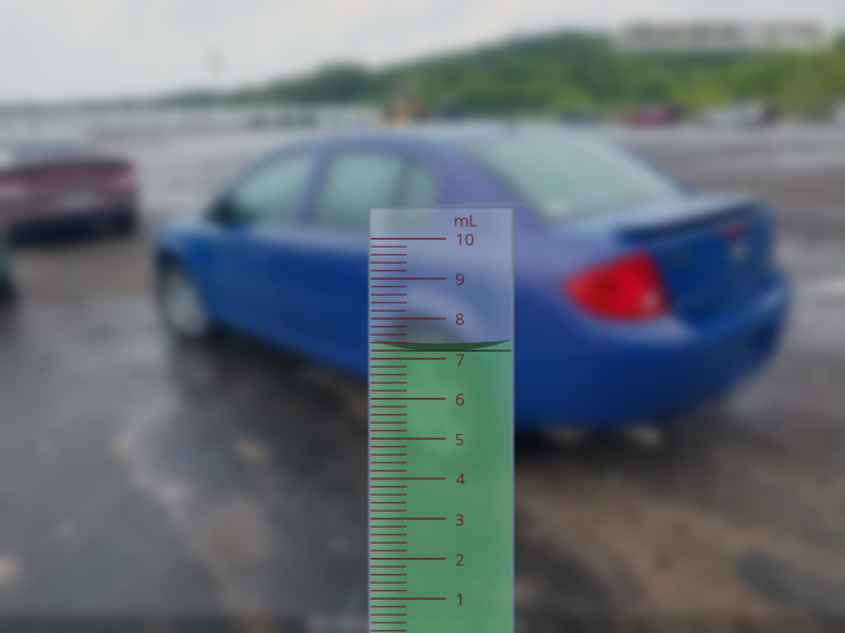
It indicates 7.2 mL
